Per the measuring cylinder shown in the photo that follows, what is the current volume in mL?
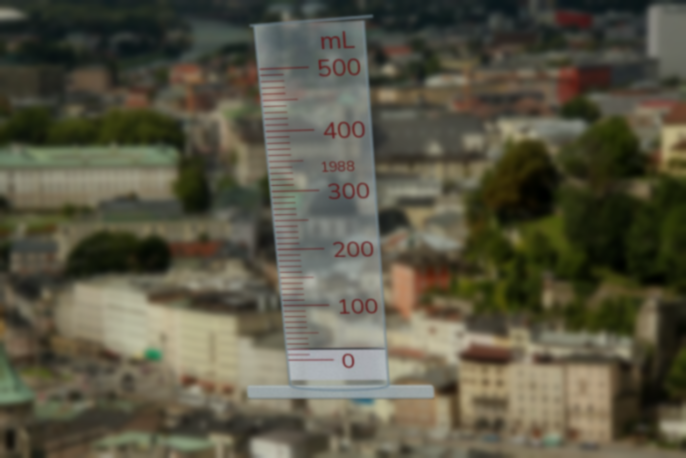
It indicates 20 mL
